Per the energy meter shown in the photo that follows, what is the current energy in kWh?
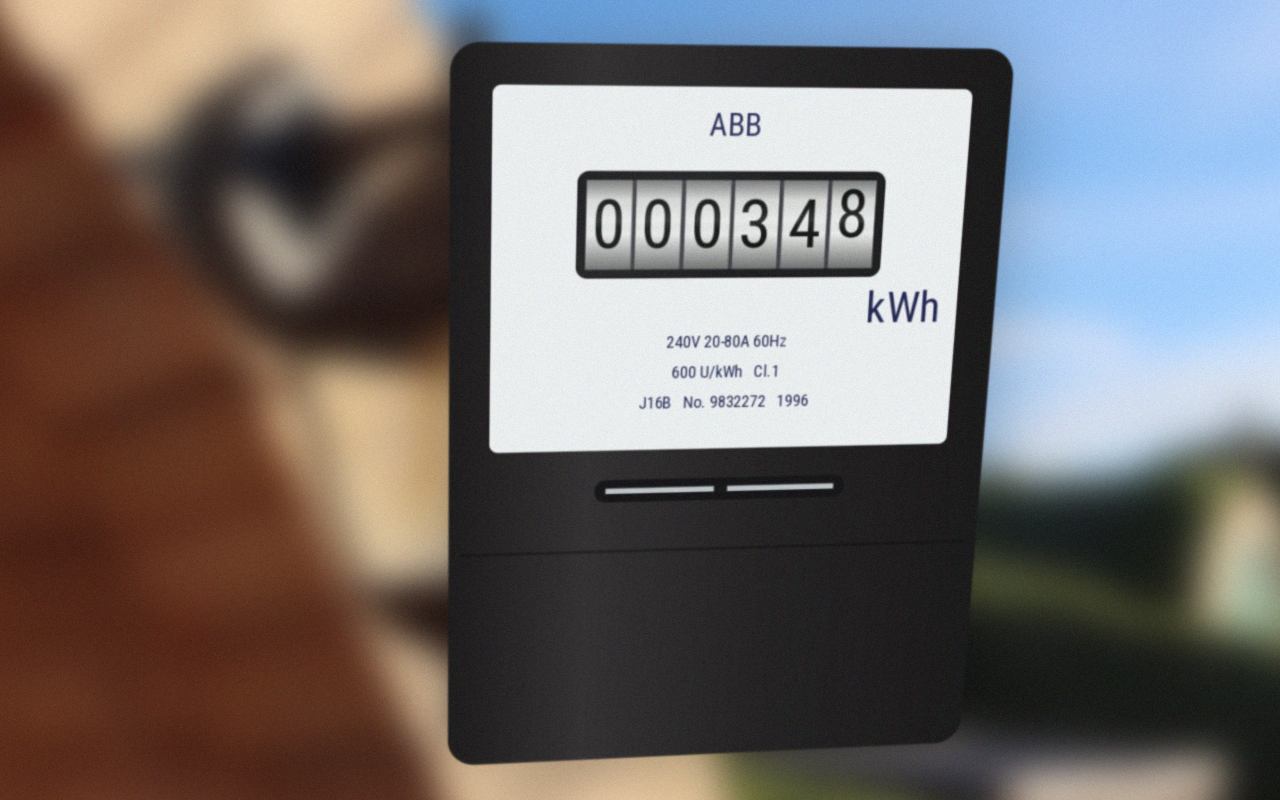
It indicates 348 kWh
